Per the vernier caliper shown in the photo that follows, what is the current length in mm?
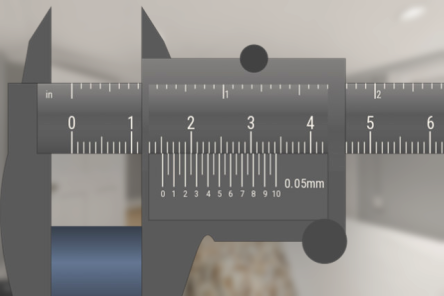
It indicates 15.2 mm
